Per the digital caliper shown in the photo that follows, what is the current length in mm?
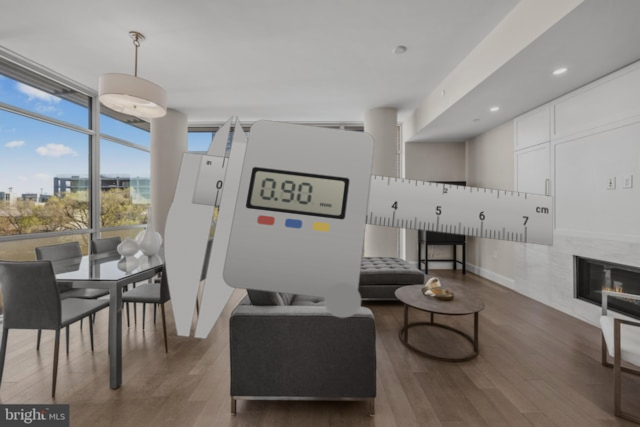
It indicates 0.90 mm
